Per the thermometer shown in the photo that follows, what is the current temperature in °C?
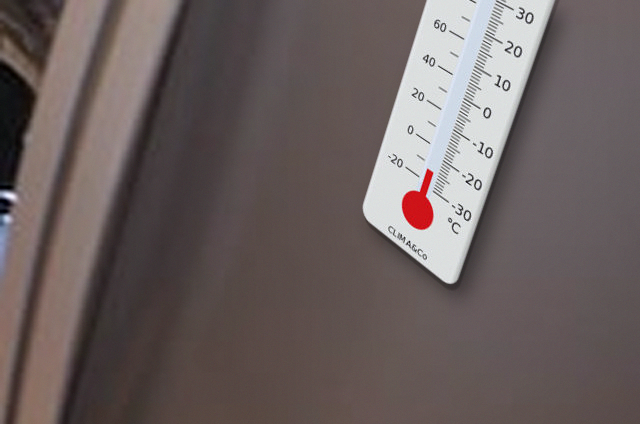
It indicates -25 °C
